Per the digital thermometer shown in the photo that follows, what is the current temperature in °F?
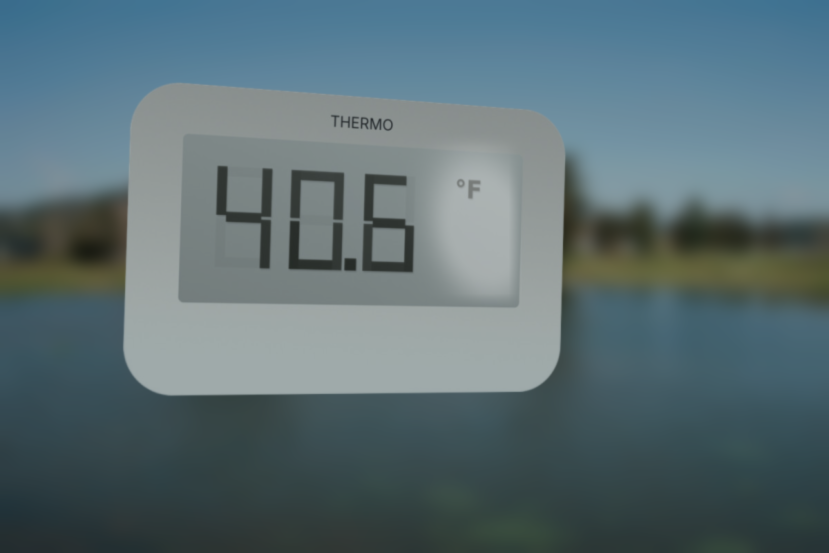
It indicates 40.6 °F
